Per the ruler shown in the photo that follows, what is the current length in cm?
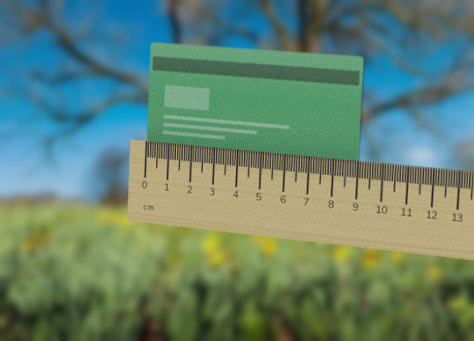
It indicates 9 cm
